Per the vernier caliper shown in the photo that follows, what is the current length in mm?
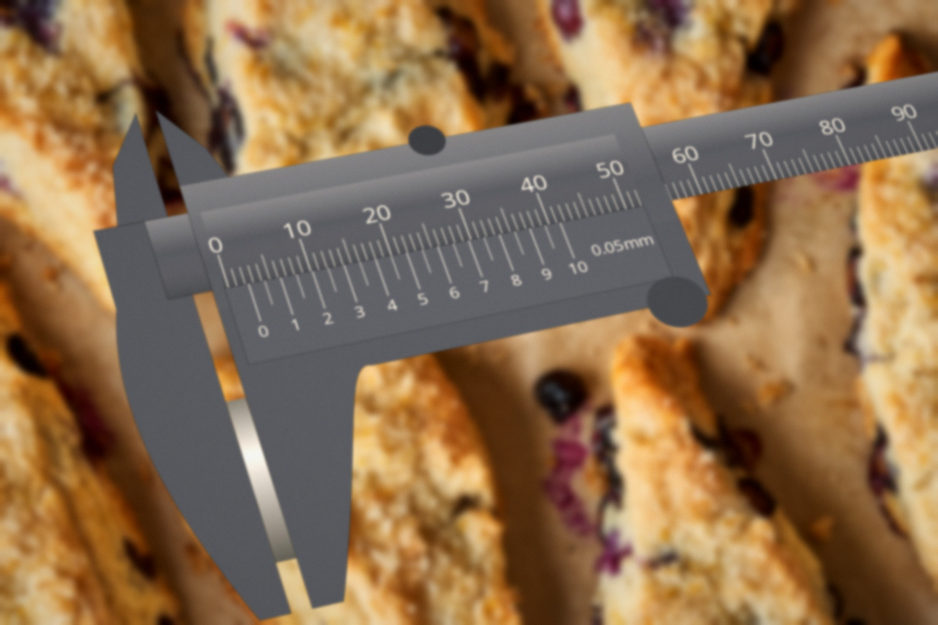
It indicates 2.4 mm
